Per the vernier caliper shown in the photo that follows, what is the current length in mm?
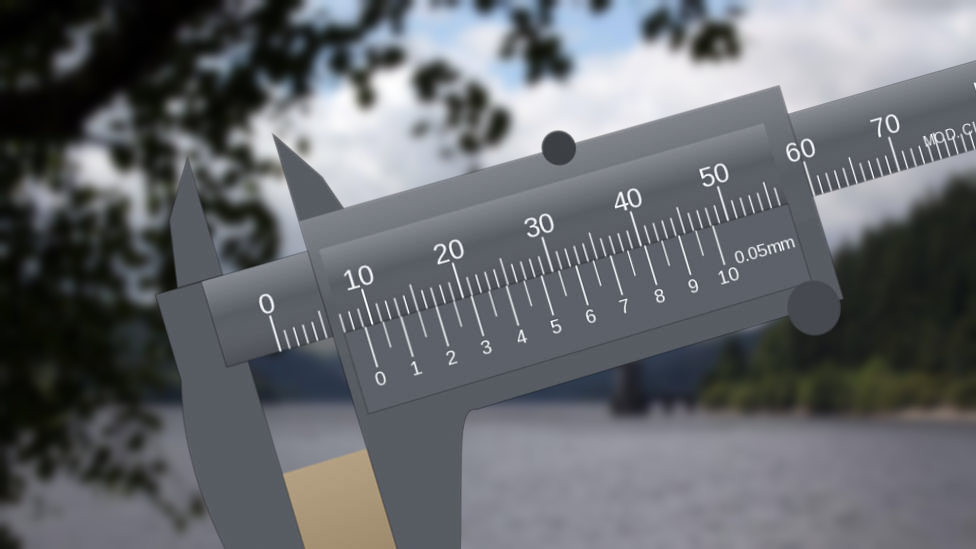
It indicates 9.2 mm
